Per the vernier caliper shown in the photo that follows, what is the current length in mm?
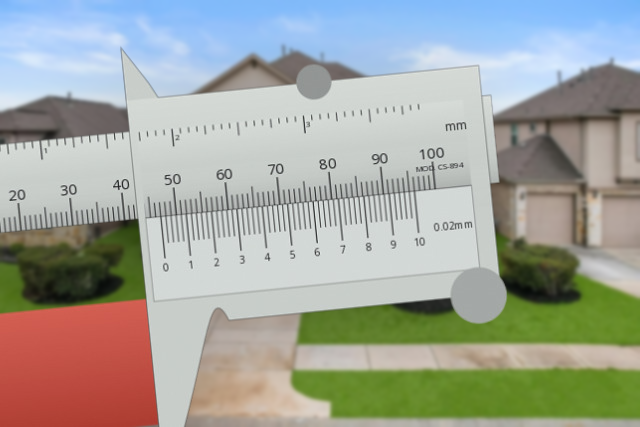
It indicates 47.0 mm
